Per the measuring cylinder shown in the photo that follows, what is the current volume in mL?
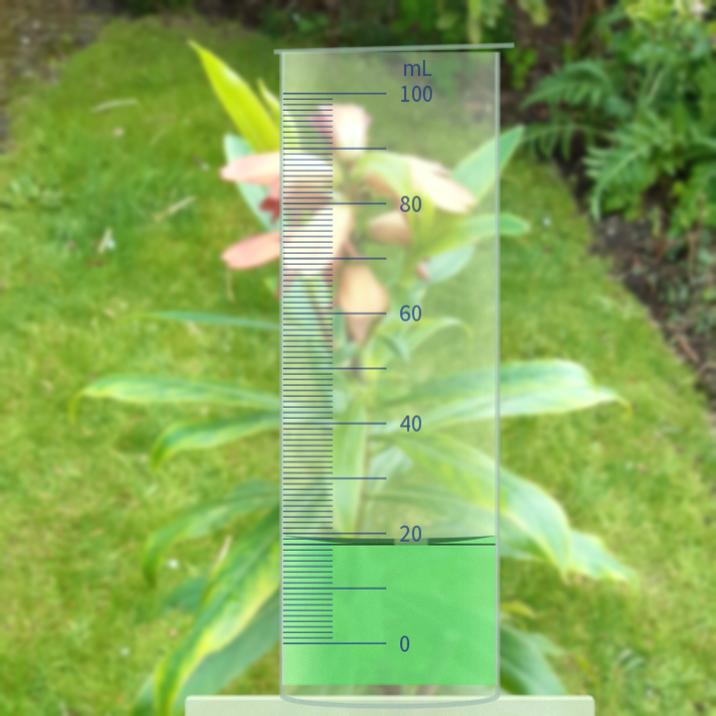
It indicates 18 mL
